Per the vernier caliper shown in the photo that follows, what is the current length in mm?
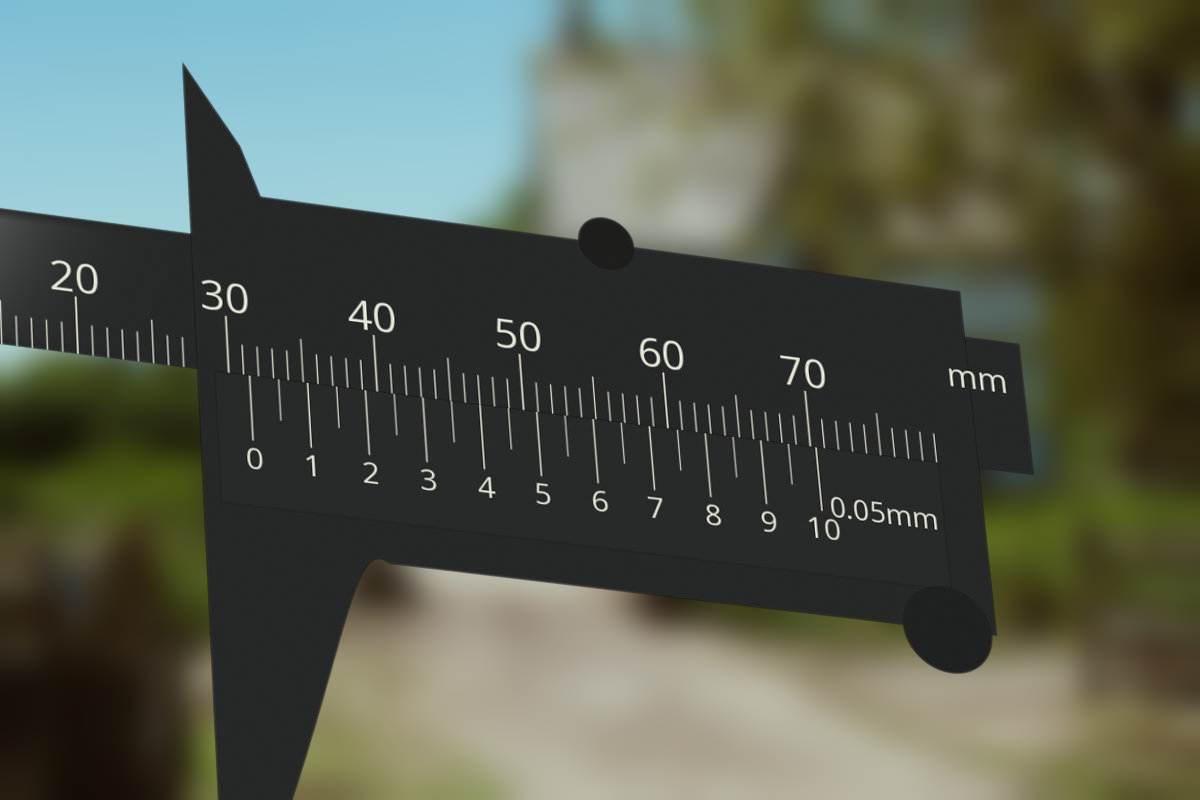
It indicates 31.4 mm
